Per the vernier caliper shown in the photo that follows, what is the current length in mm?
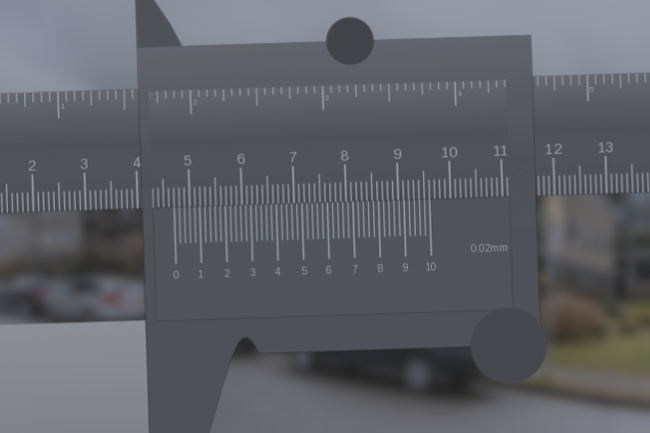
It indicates 47.0 mm
